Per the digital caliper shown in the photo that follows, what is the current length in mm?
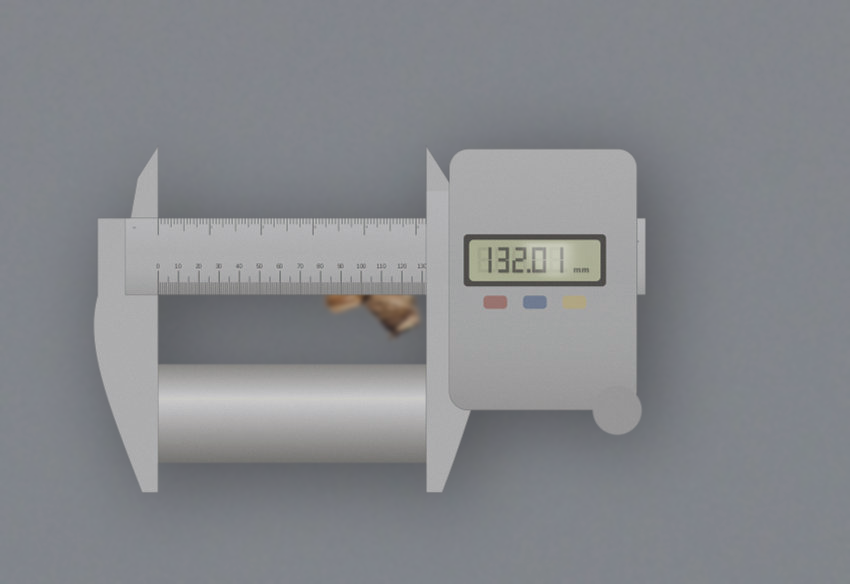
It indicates 132.01 mm
